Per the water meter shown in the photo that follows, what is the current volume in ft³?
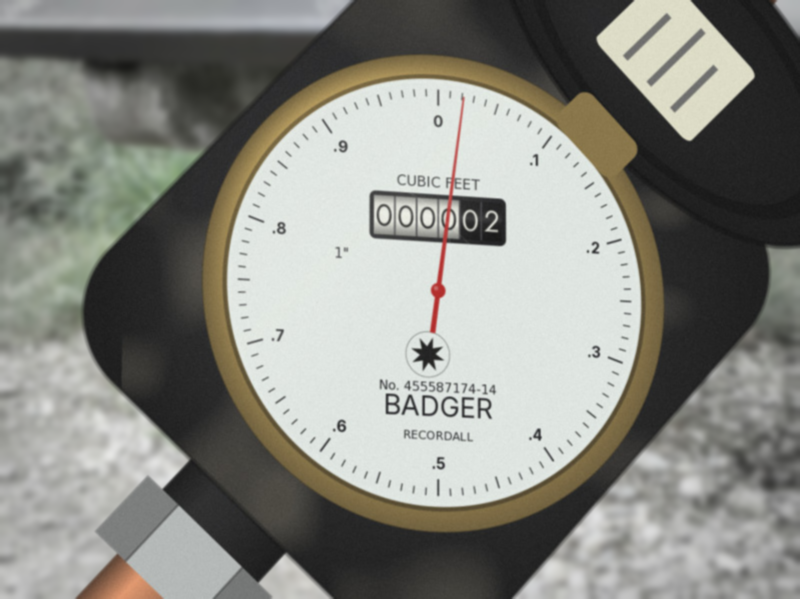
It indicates 2.02 ft³
